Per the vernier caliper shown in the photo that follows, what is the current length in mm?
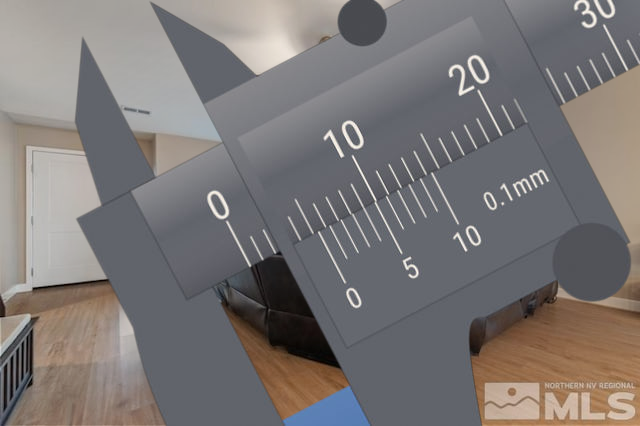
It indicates 5.4 mm
